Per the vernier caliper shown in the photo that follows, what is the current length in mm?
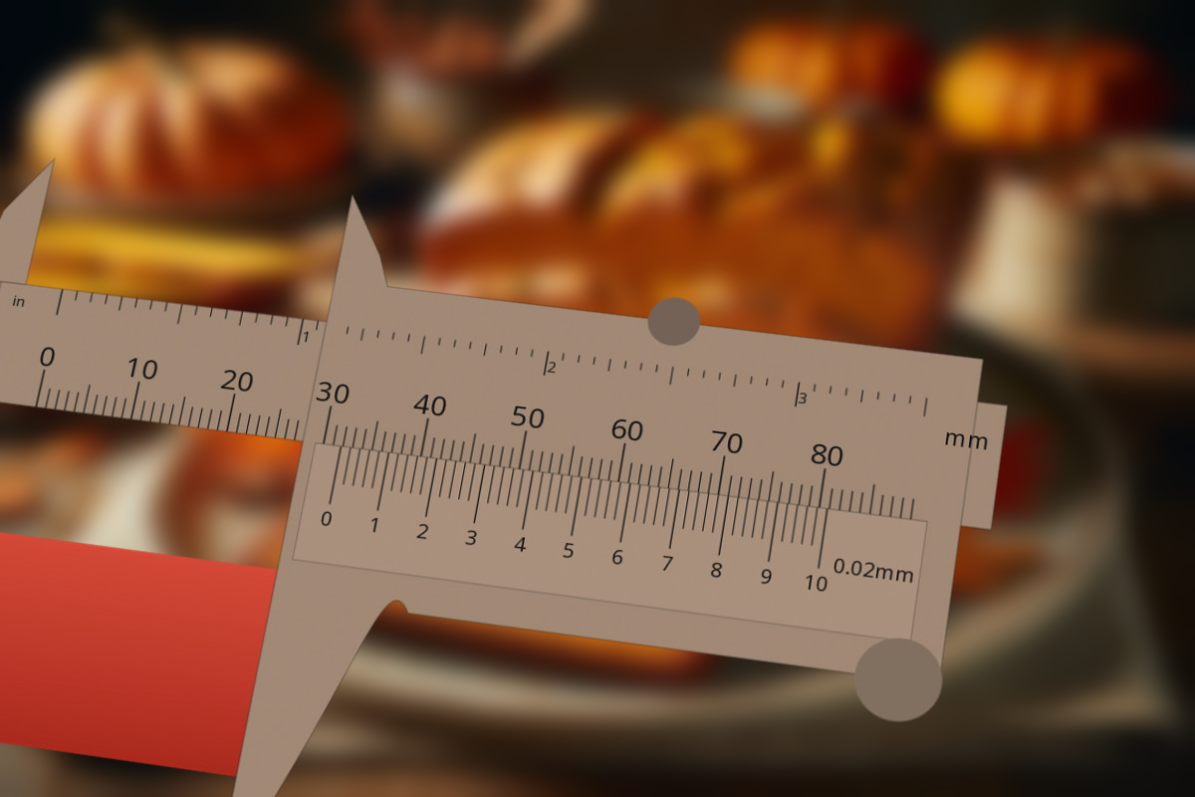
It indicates 31.8 mm
